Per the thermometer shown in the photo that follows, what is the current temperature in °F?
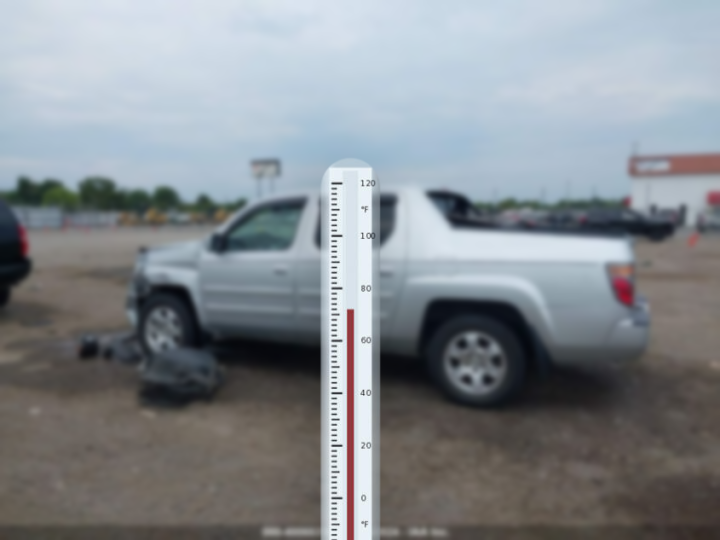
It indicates 72 °F
